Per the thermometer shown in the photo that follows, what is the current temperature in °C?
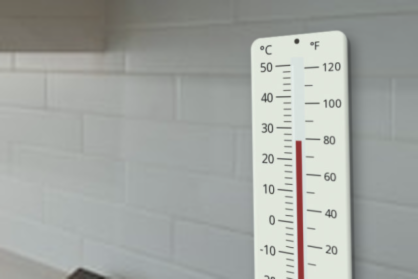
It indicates 26 °C
